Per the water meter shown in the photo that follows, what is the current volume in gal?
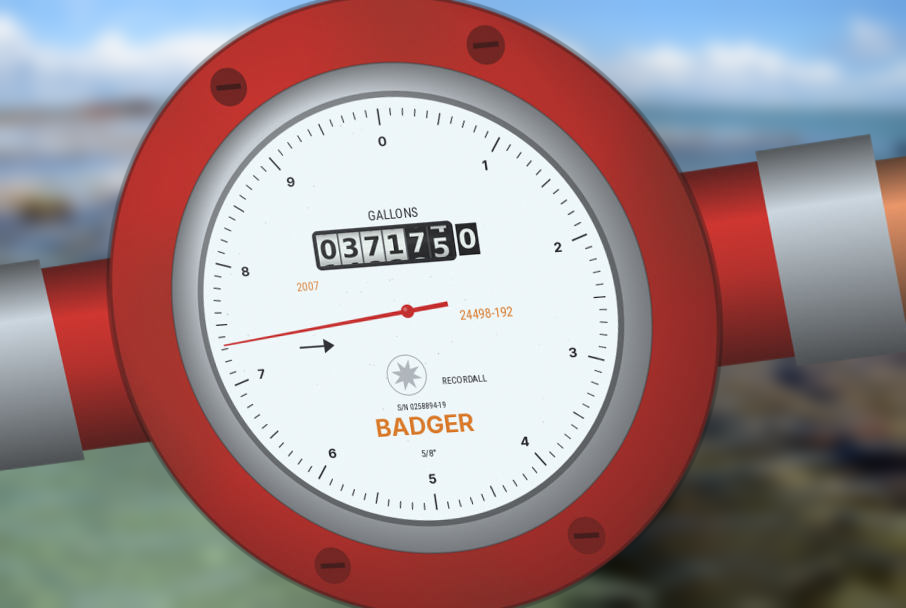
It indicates 371747.3 gal
